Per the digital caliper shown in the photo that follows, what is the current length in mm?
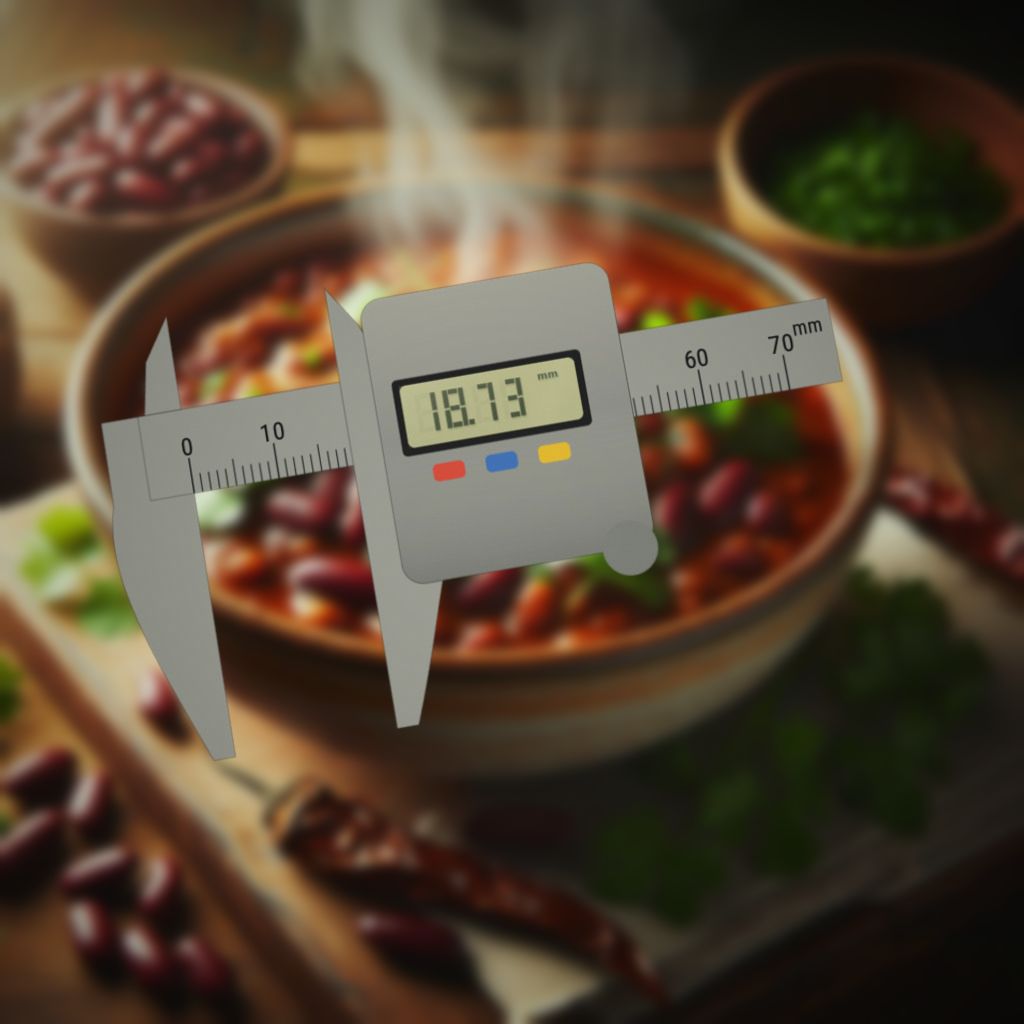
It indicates 18.73 mm
